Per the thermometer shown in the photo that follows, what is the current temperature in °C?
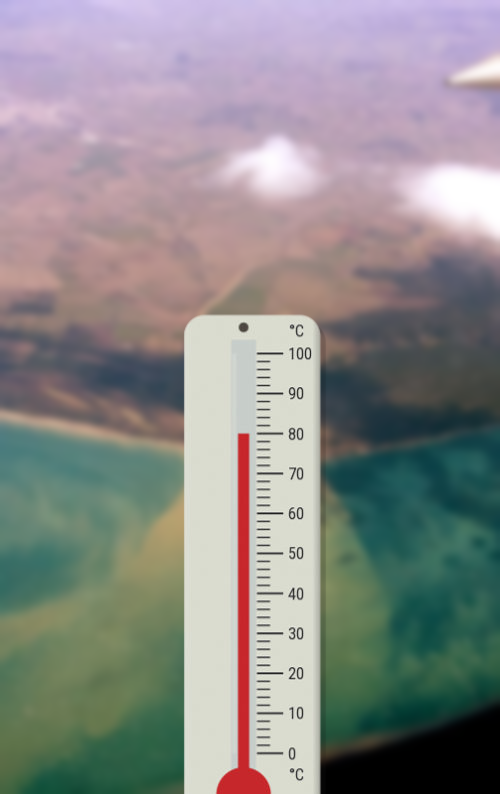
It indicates 80 °C
